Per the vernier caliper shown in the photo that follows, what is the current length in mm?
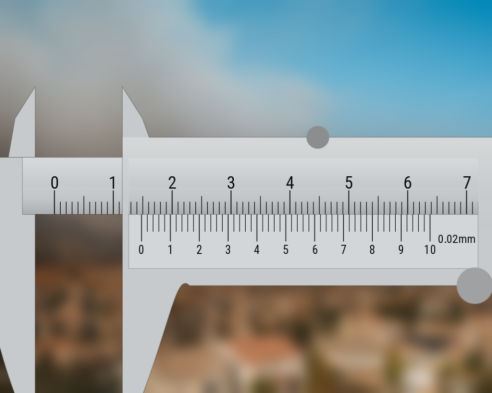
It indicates 14.8 mm
